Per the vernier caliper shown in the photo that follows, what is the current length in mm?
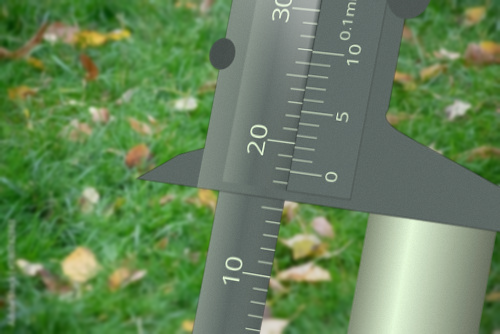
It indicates 17.9 mm
